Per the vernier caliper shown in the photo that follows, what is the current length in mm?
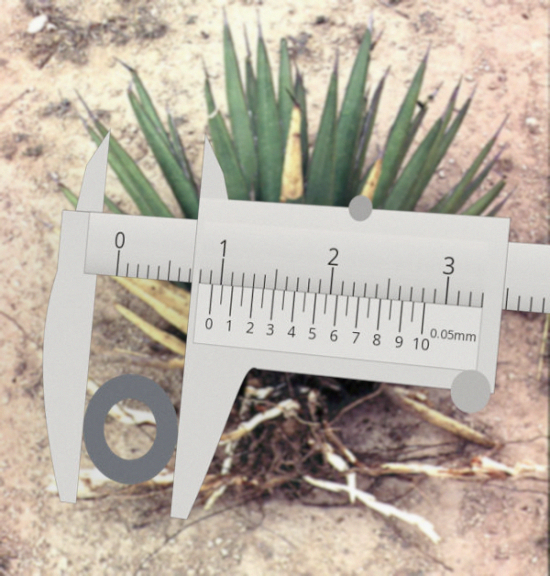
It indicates 9.2 mm
